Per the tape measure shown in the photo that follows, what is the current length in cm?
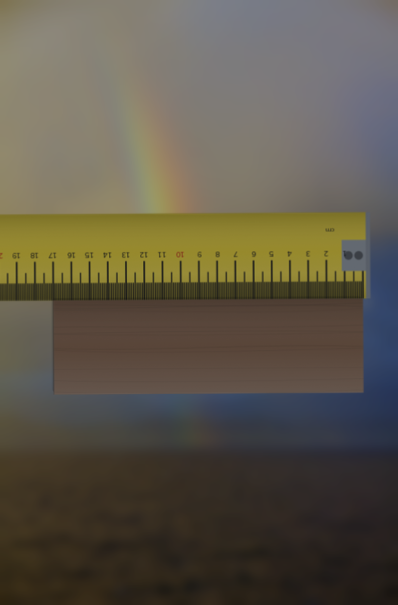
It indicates 17 cm
